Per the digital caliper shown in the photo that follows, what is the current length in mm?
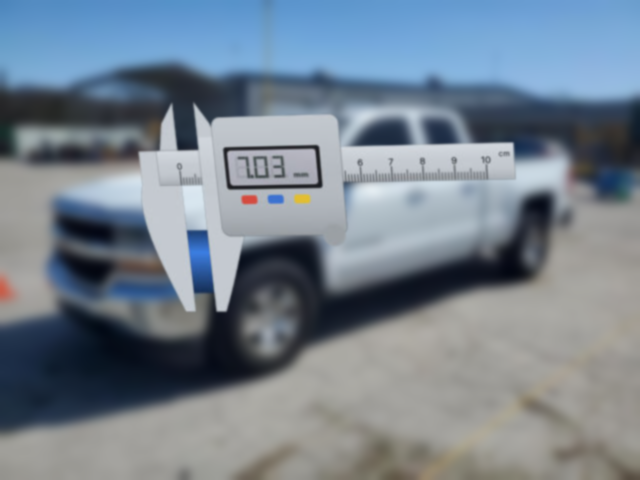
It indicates 7.03 mm
